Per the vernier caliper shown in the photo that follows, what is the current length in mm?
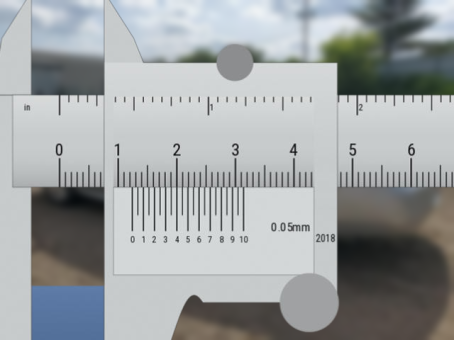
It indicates 12.4 mm
